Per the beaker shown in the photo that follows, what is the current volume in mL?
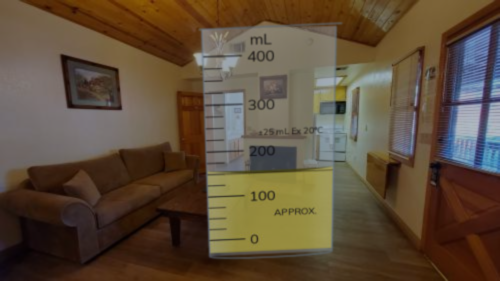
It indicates 150 mL
